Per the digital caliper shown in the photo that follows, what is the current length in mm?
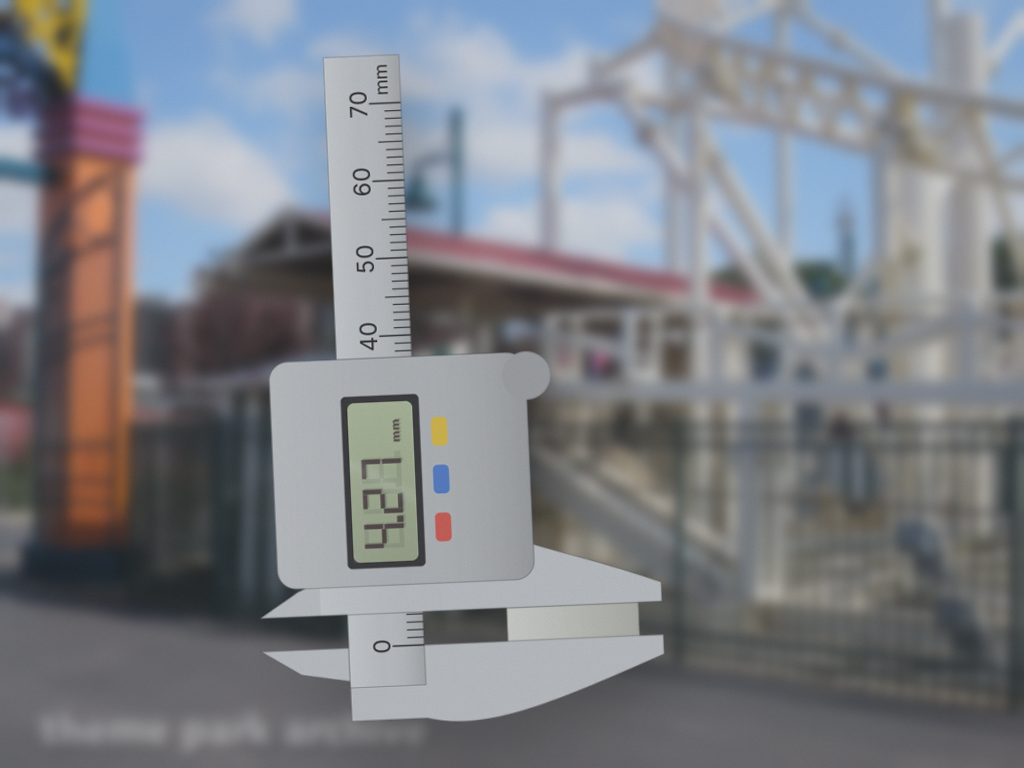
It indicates 4.27 mm
